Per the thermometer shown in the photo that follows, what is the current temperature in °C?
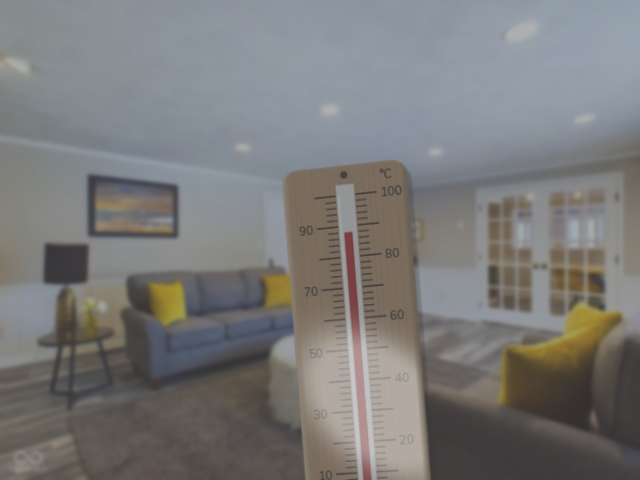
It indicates 88 °C
